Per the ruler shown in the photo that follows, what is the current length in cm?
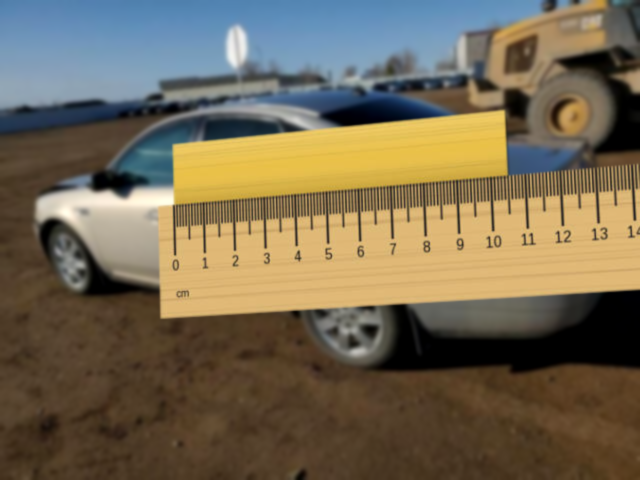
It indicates 10.5 cm
